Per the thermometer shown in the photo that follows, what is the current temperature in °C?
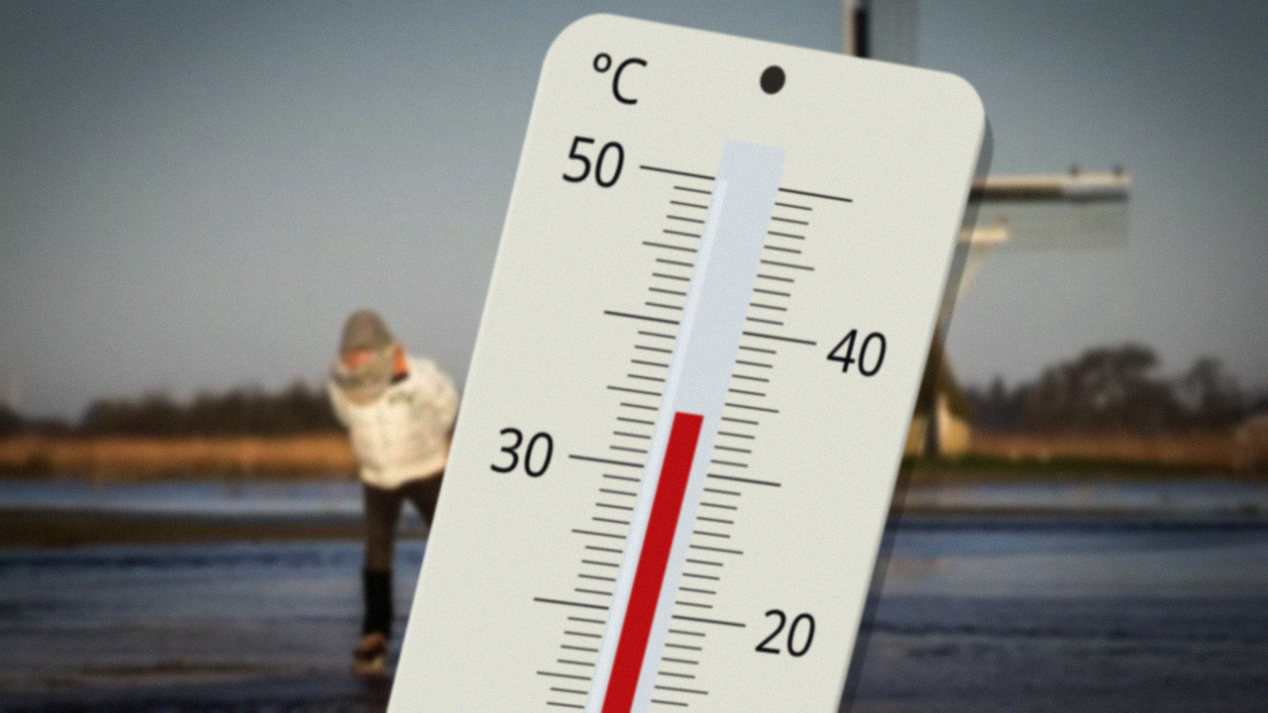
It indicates 34 °C
